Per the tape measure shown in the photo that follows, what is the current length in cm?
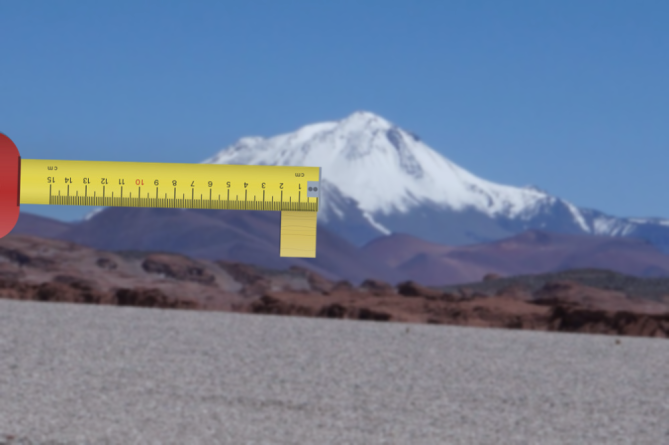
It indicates 2 cm
